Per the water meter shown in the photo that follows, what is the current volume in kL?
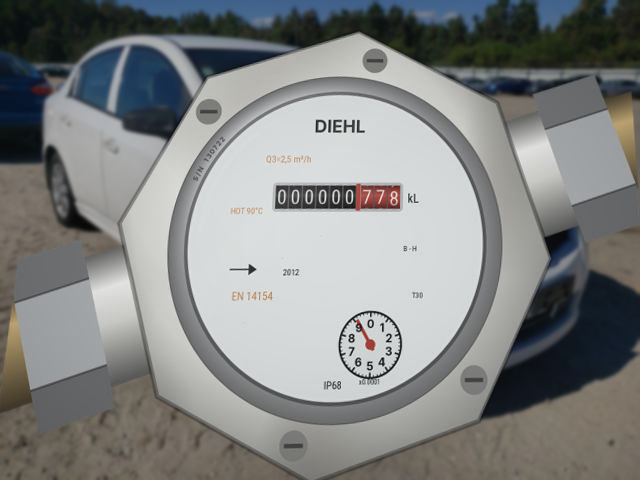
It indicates 0.7779 kL
